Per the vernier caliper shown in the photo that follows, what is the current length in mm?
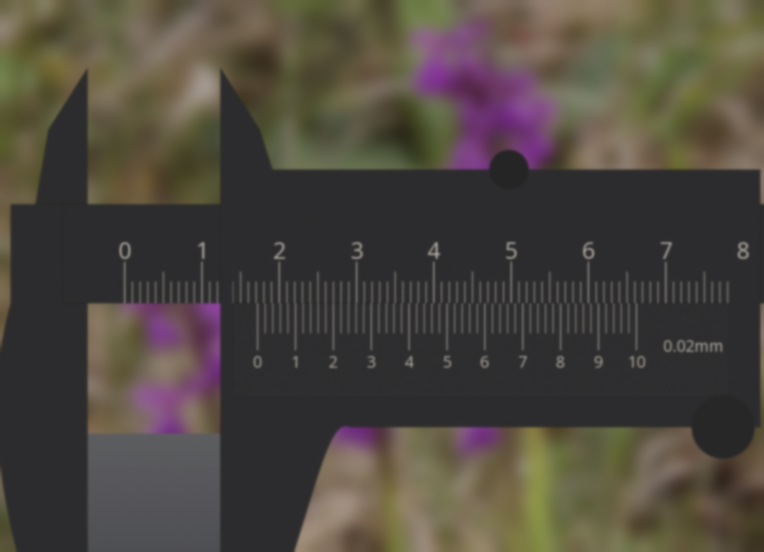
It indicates 17.2 mm
